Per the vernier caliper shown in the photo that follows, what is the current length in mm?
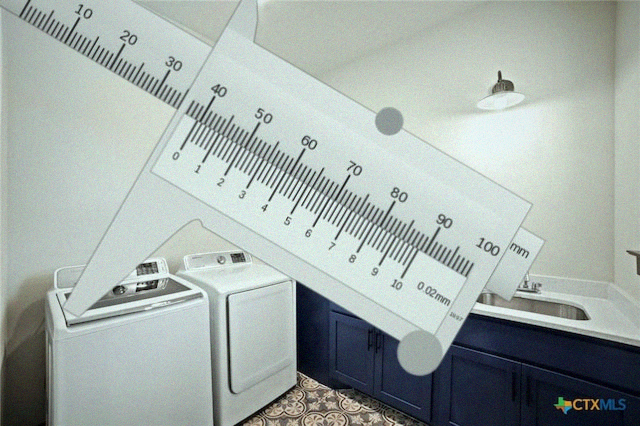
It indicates 39.5 mm
